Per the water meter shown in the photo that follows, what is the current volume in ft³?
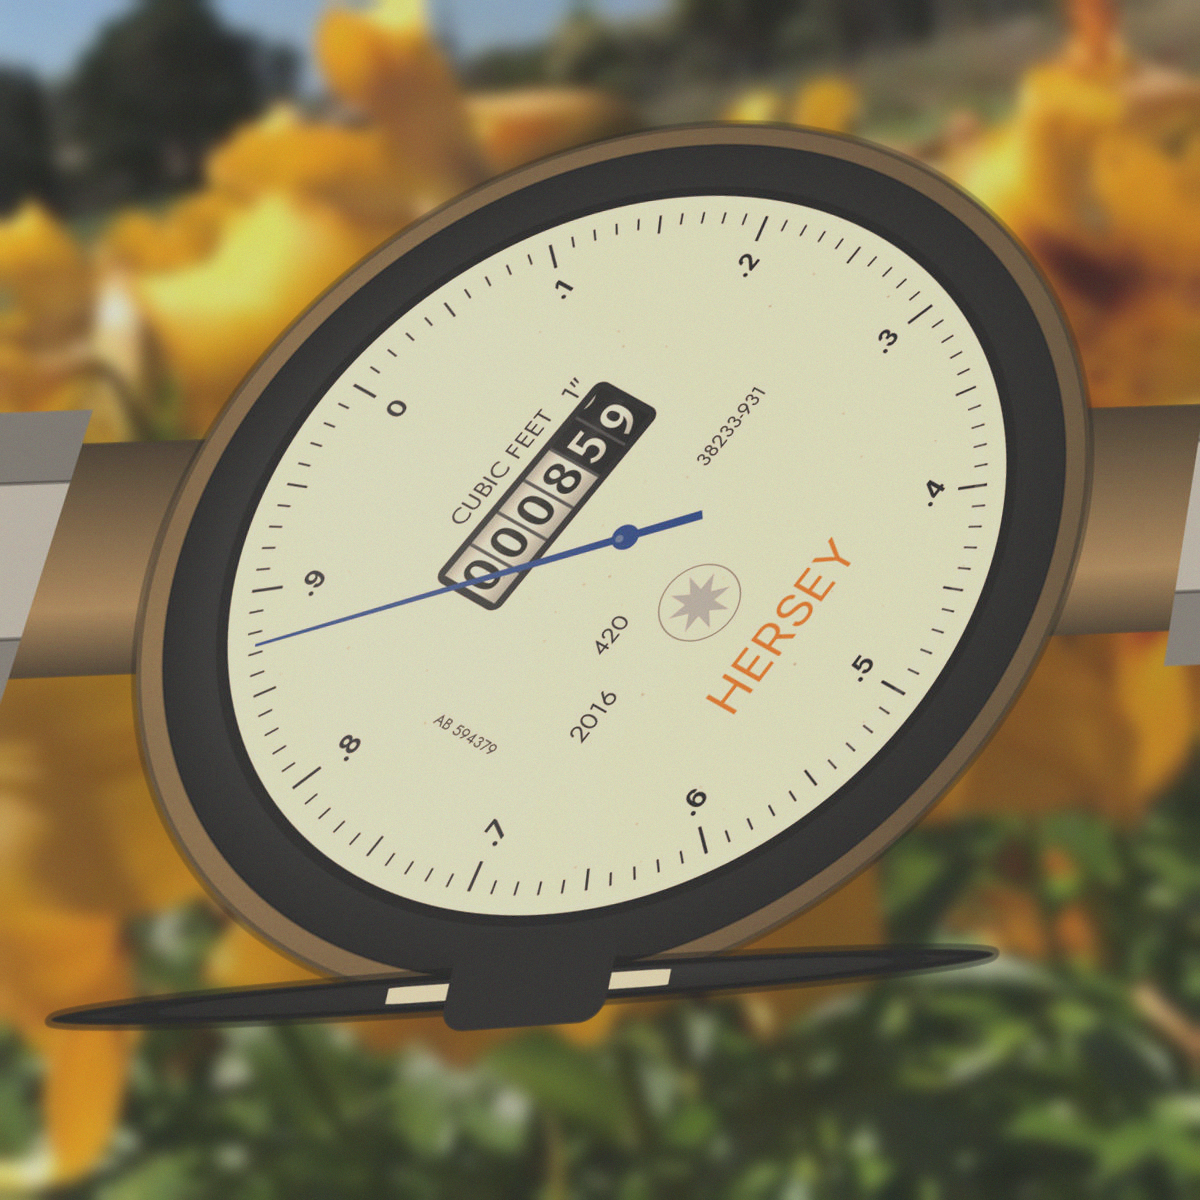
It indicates 858.87 ft³
